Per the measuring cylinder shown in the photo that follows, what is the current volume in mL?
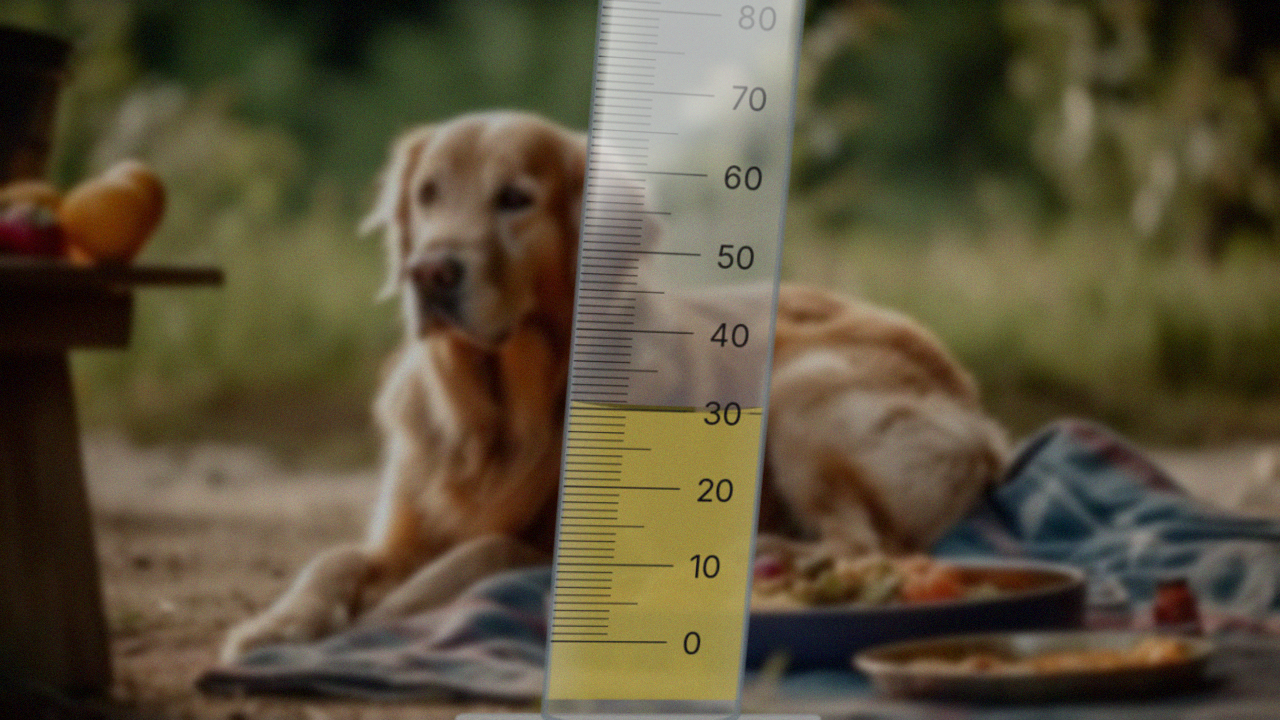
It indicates 30 mL
